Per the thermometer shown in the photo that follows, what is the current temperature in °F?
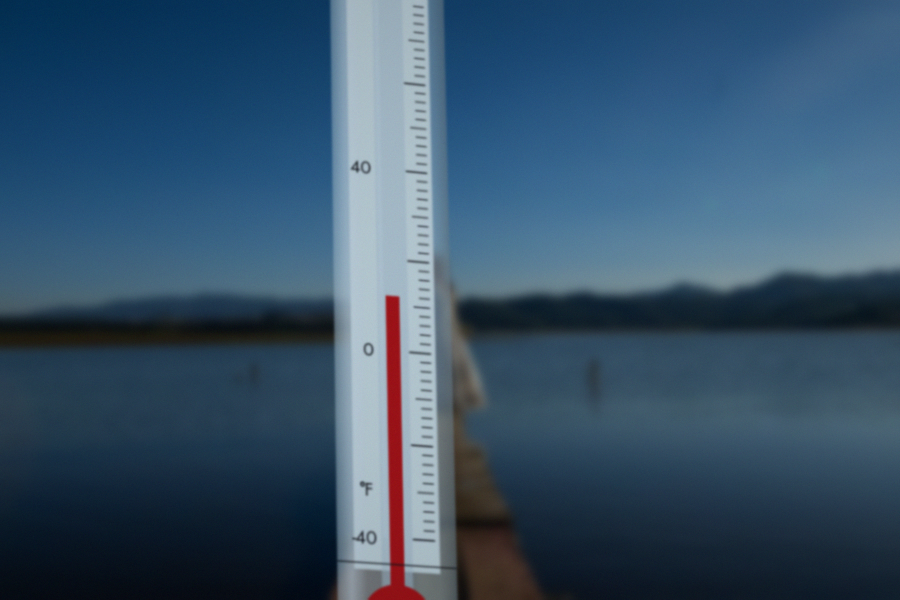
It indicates 12 °F
